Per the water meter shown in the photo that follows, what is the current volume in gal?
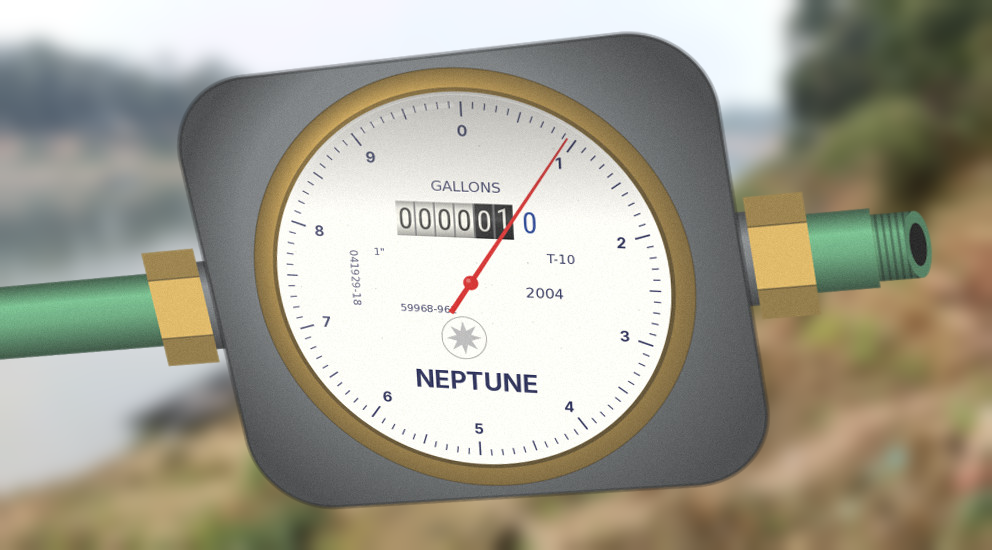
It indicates 10.9 gal
